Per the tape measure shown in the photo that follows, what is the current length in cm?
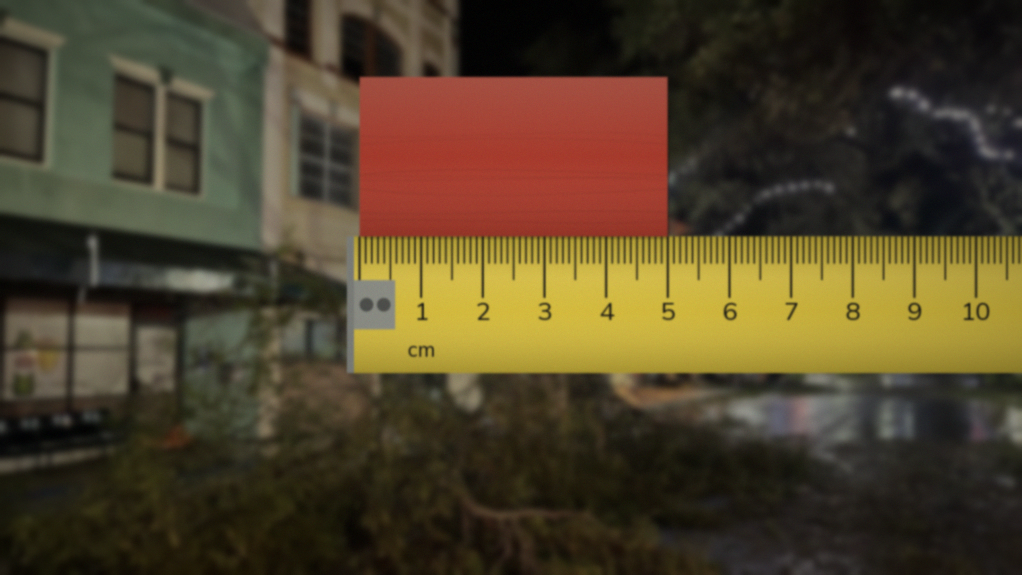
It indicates 5 cm
